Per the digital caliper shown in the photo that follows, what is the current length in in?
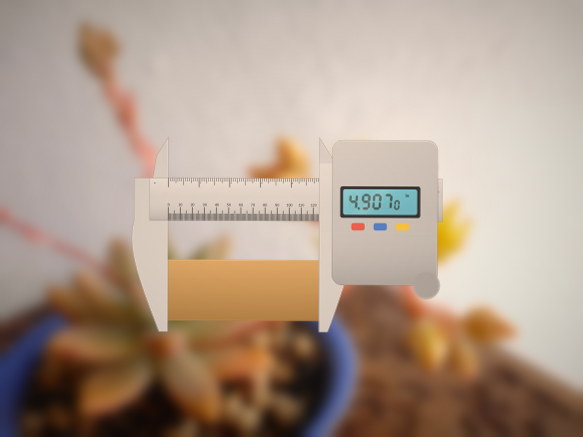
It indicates 4.9070 in
